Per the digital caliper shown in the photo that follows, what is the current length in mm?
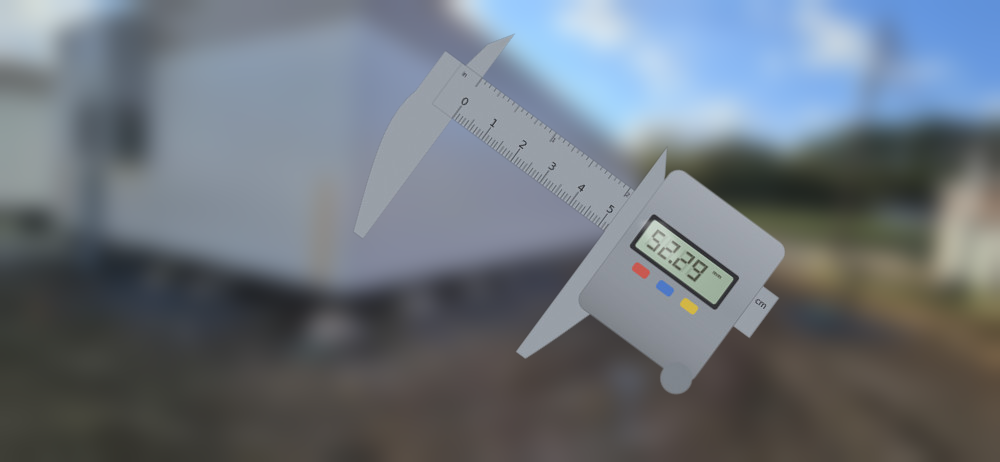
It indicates 52.29 mm
